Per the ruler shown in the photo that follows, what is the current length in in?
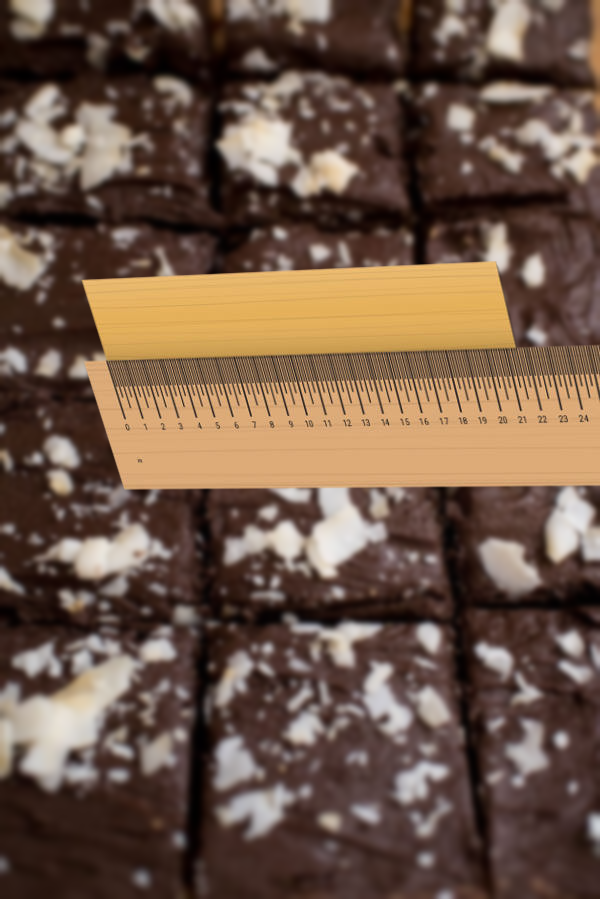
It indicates 21.5 in
